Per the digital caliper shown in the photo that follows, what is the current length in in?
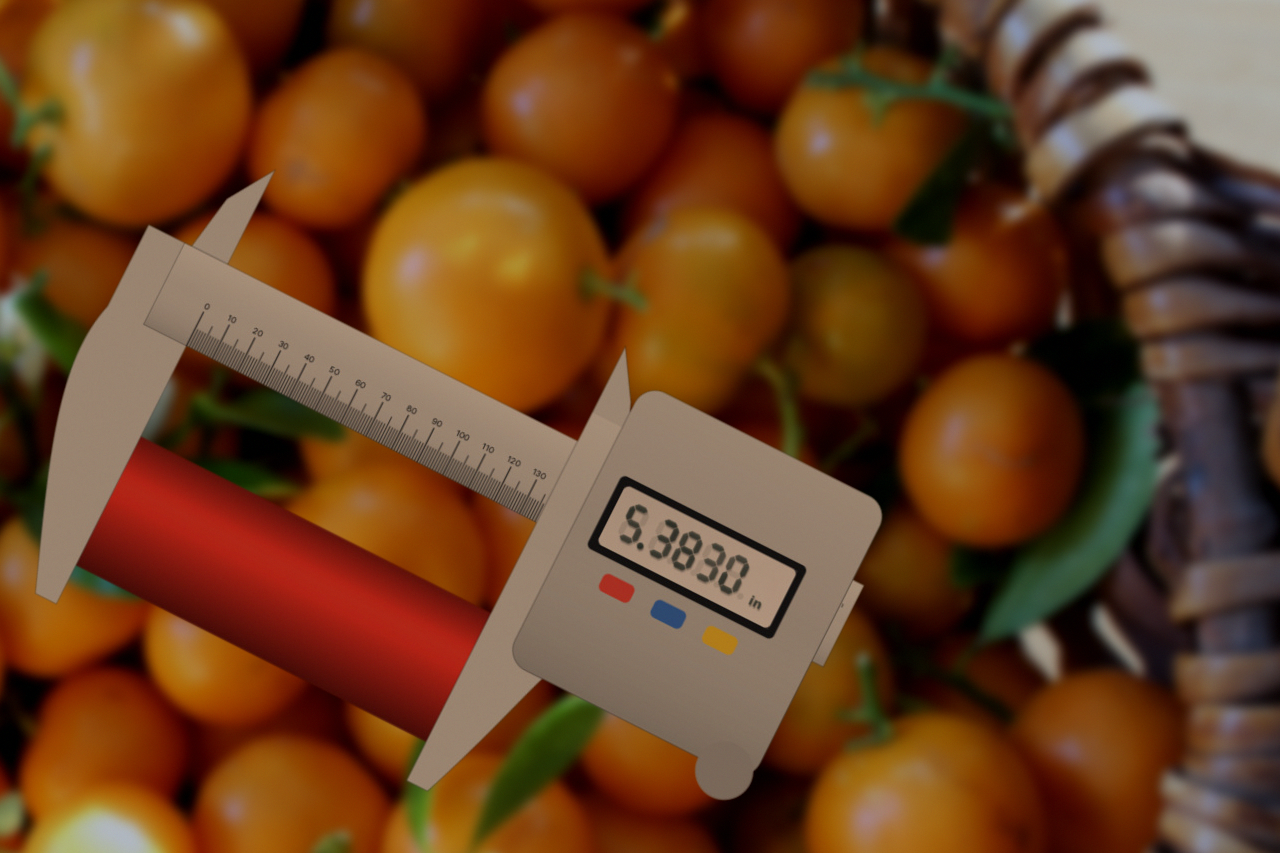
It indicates 5.3830 in
